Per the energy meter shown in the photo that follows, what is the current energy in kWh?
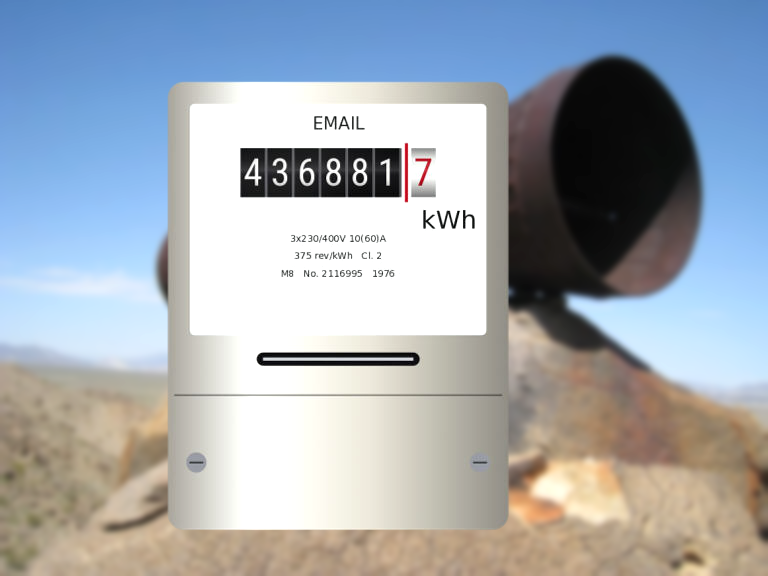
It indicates 436881.7 kWh
